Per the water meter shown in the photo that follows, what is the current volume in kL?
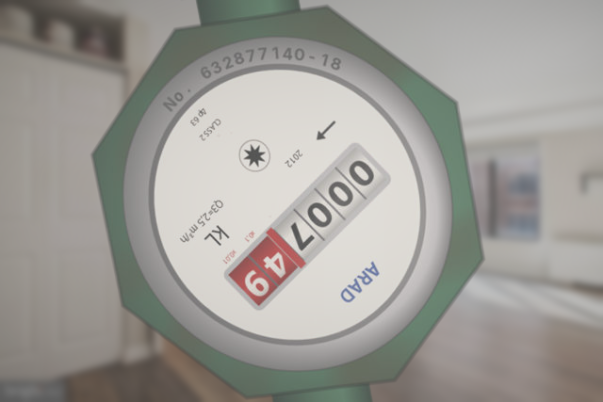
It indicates 7.49 kL
